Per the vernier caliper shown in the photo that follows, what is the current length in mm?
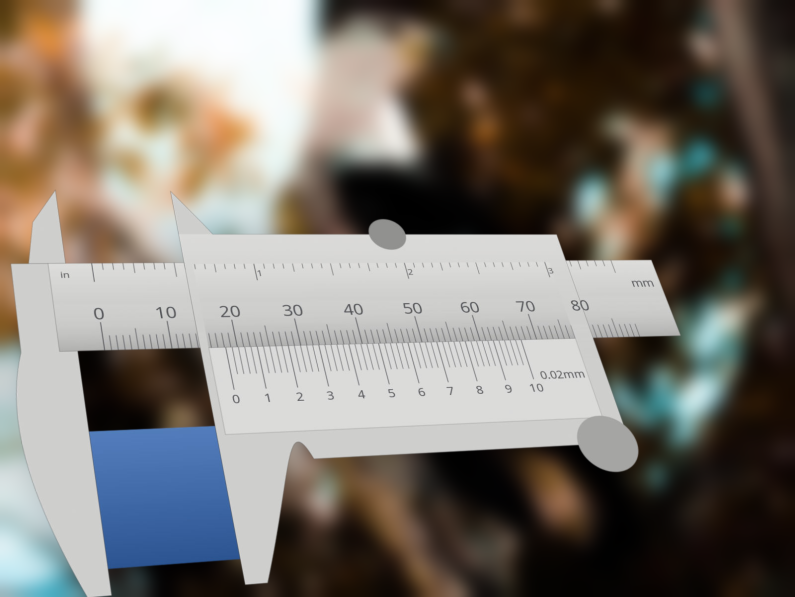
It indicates 18.2 mm
